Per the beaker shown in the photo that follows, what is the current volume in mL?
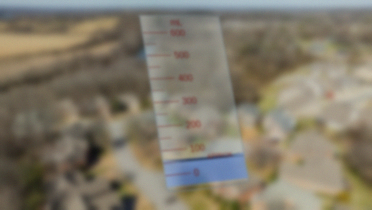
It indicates 50 mL
